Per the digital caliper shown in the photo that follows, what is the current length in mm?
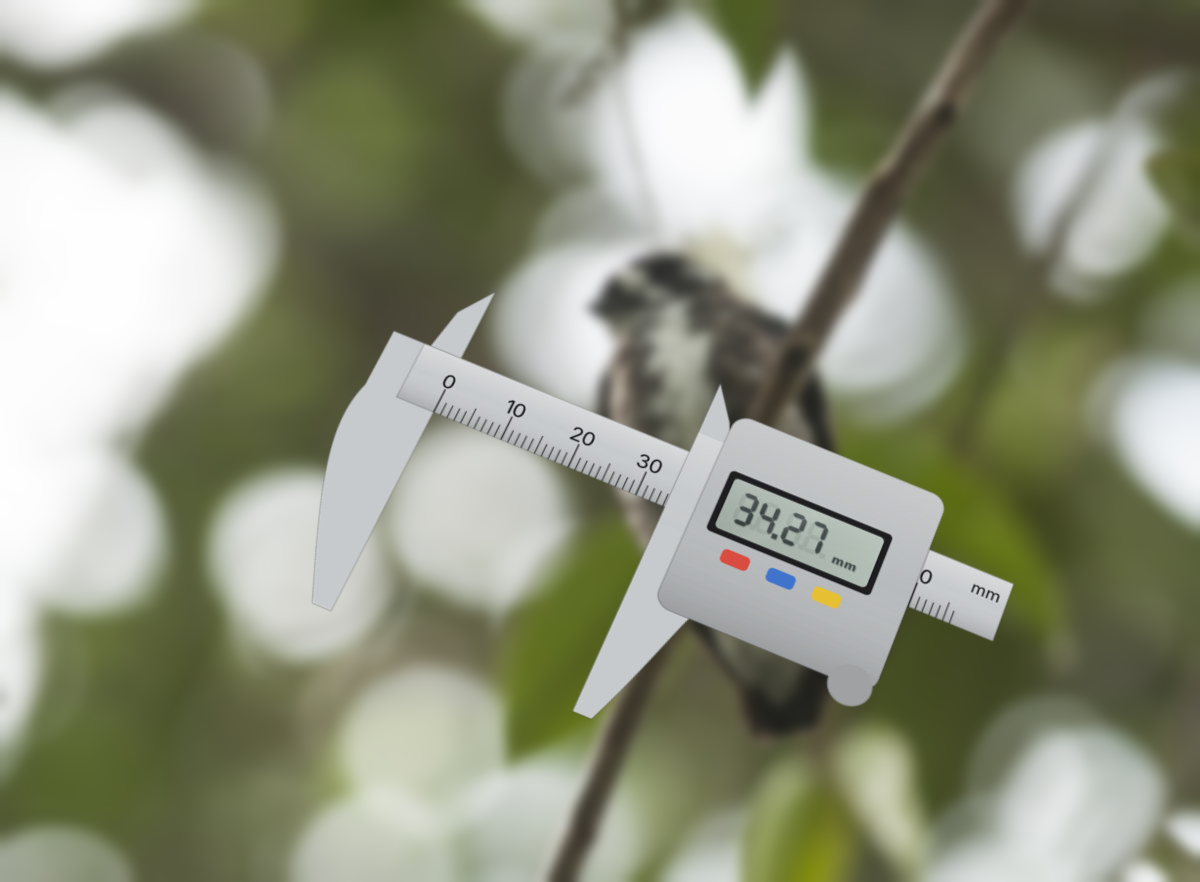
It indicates 34.27 mm
